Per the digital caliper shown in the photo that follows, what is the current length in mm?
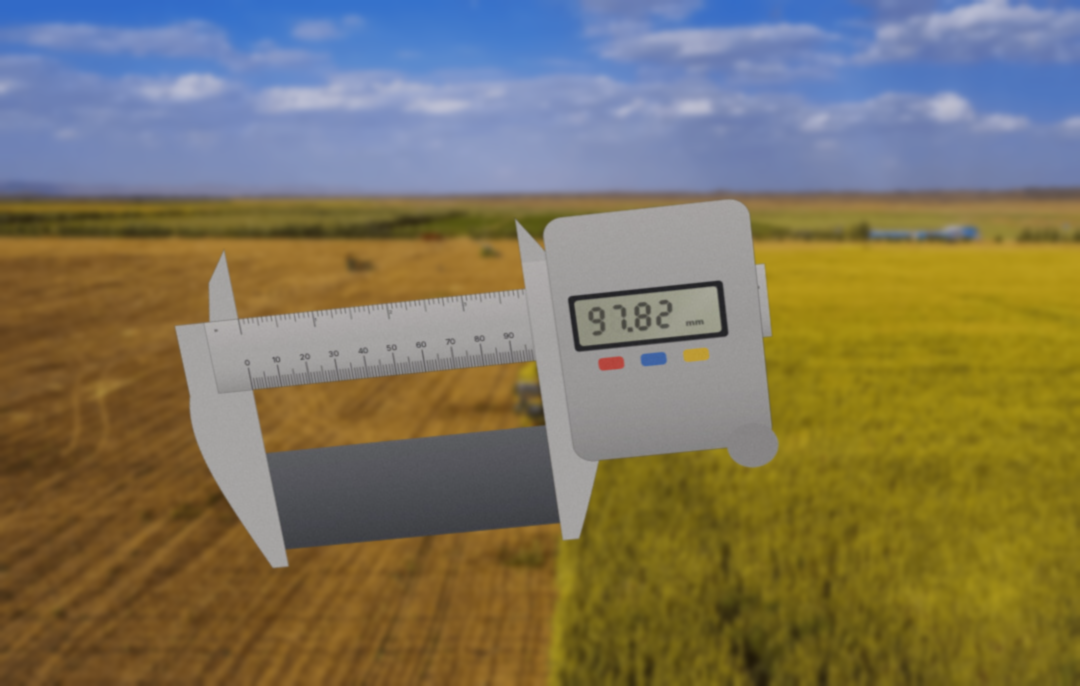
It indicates 97.82 mm
